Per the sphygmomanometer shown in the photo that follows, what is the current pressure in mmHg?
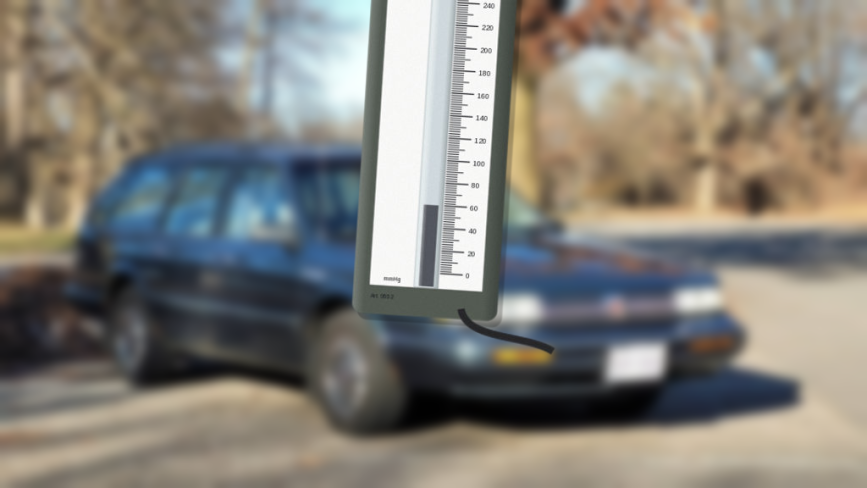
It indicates 60 mmHg
